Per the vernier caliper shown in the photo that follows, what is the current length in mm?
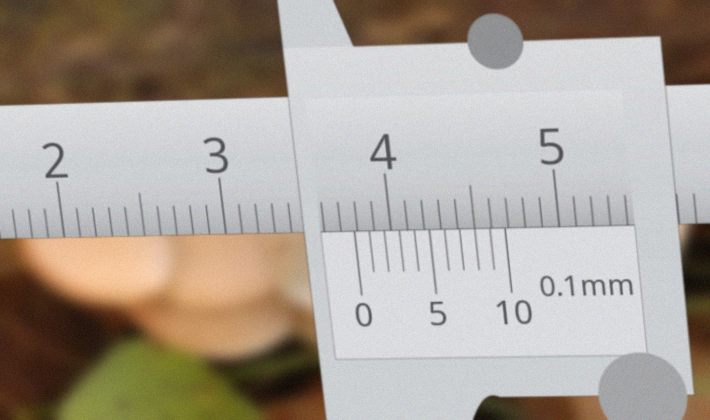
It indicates 37.8 mm
